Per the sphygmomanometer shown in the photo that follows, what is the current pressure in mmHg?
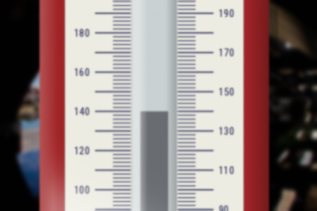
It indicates 140 mmHg
